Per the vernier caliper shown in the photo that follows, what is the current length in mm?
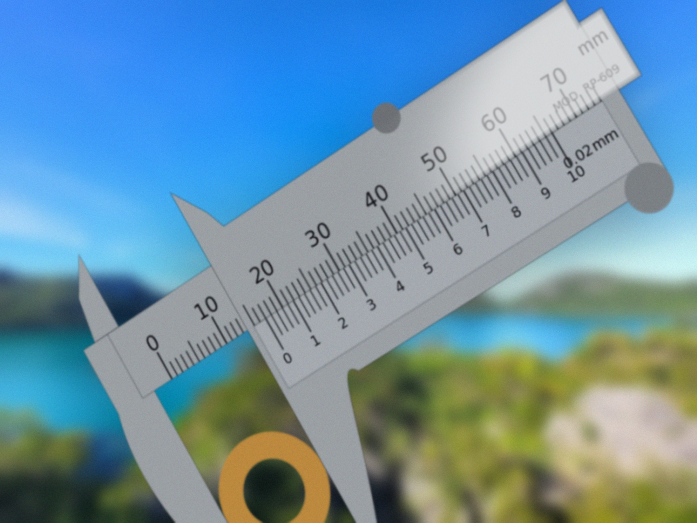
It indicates 17.0 mm
